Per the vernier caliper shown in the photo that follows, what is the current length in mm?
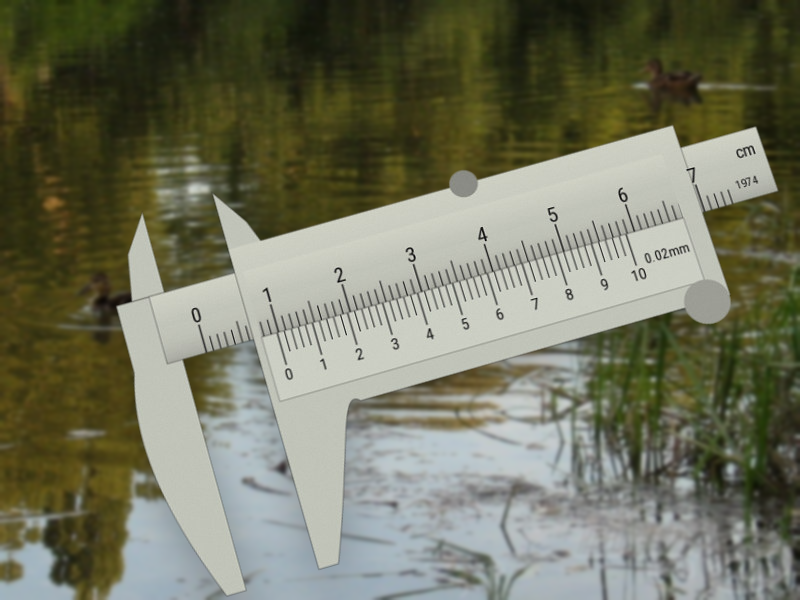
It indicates 9.8 mm
